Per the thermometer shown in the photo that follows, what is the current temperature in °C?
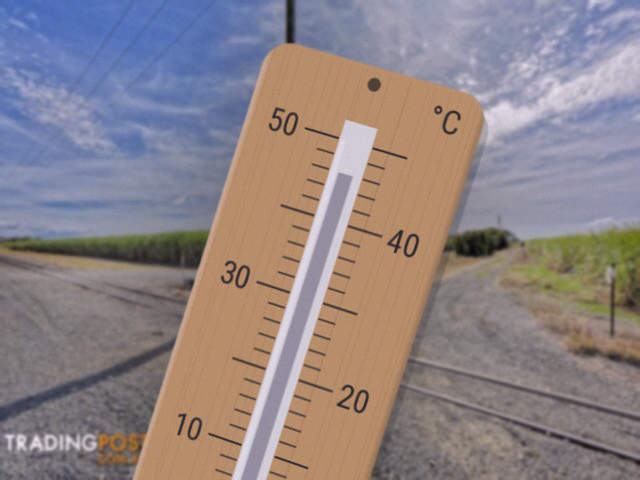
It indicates 46 °C
